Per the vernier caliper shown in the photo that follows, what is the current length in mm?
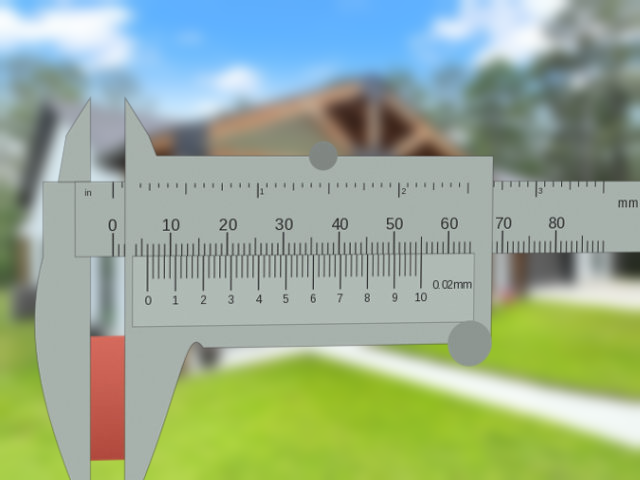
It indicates 6.0 mm
